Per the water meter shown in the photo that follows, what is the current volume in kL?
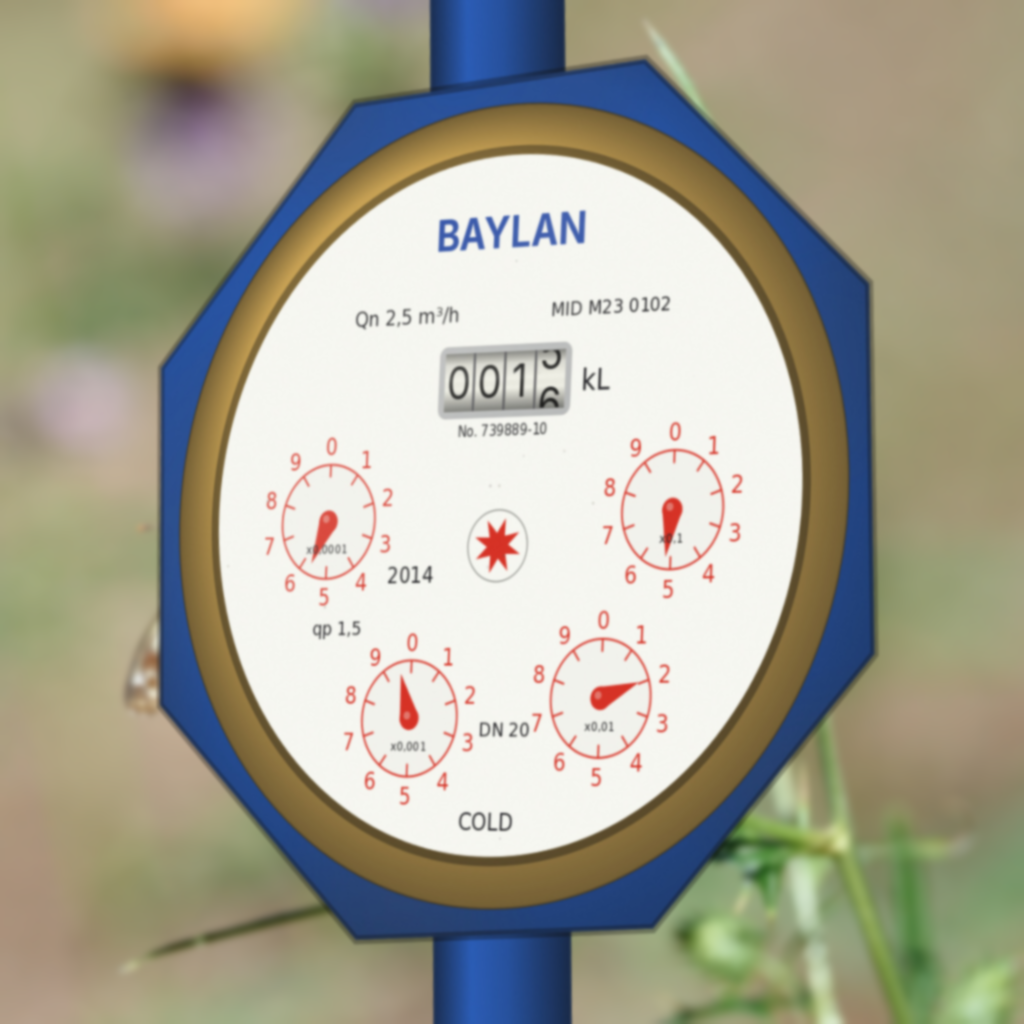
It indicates 15.5195 kL
